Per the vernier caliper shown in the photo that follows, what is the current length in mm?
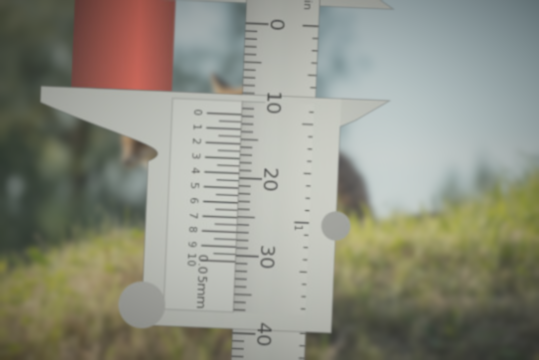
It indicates 11.8 mm
